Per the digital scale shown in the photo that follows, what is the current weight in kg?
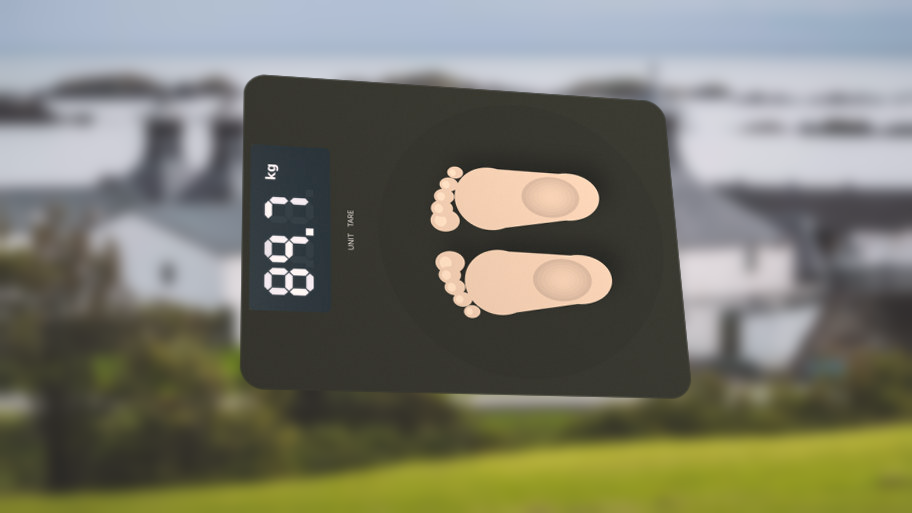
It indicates 89.7 kg
